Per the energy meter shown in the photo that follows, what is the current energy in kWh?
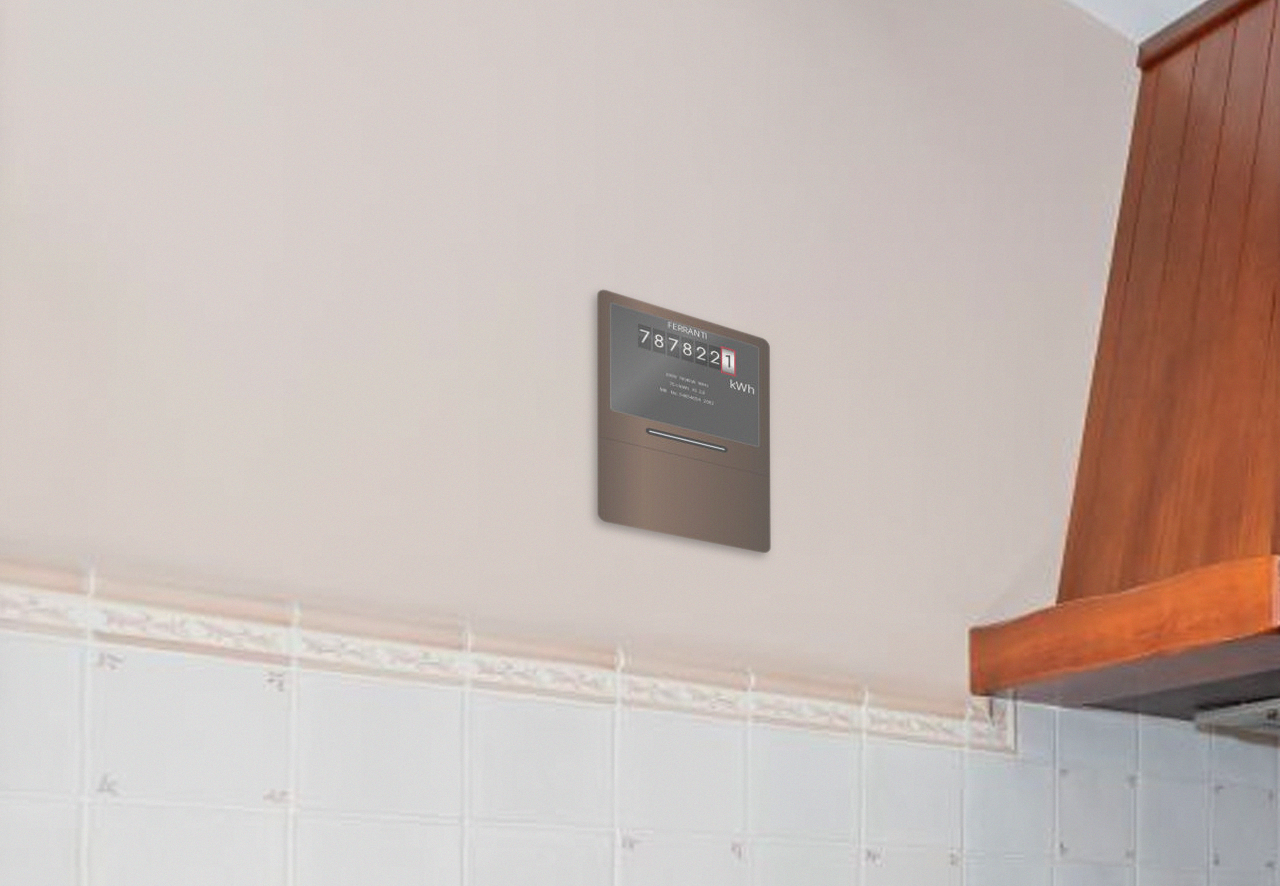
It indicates 787822.1 kWh
